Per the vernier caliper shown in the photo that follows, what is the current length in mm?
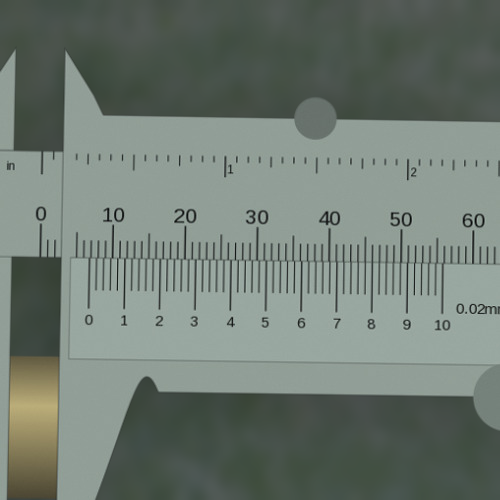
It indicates 6.8 mm
